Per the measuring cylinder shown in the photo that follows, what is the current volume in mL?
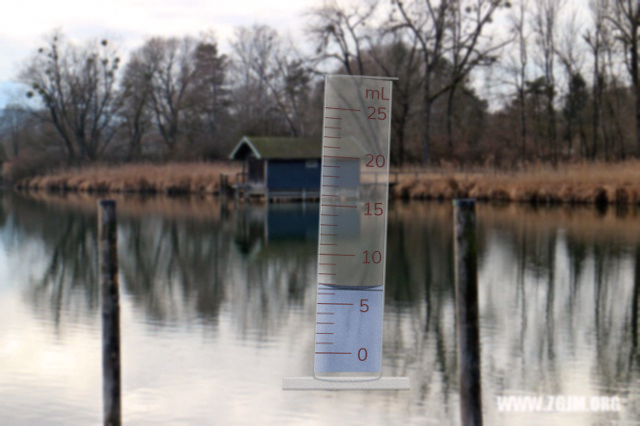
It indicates 6.5 mL
